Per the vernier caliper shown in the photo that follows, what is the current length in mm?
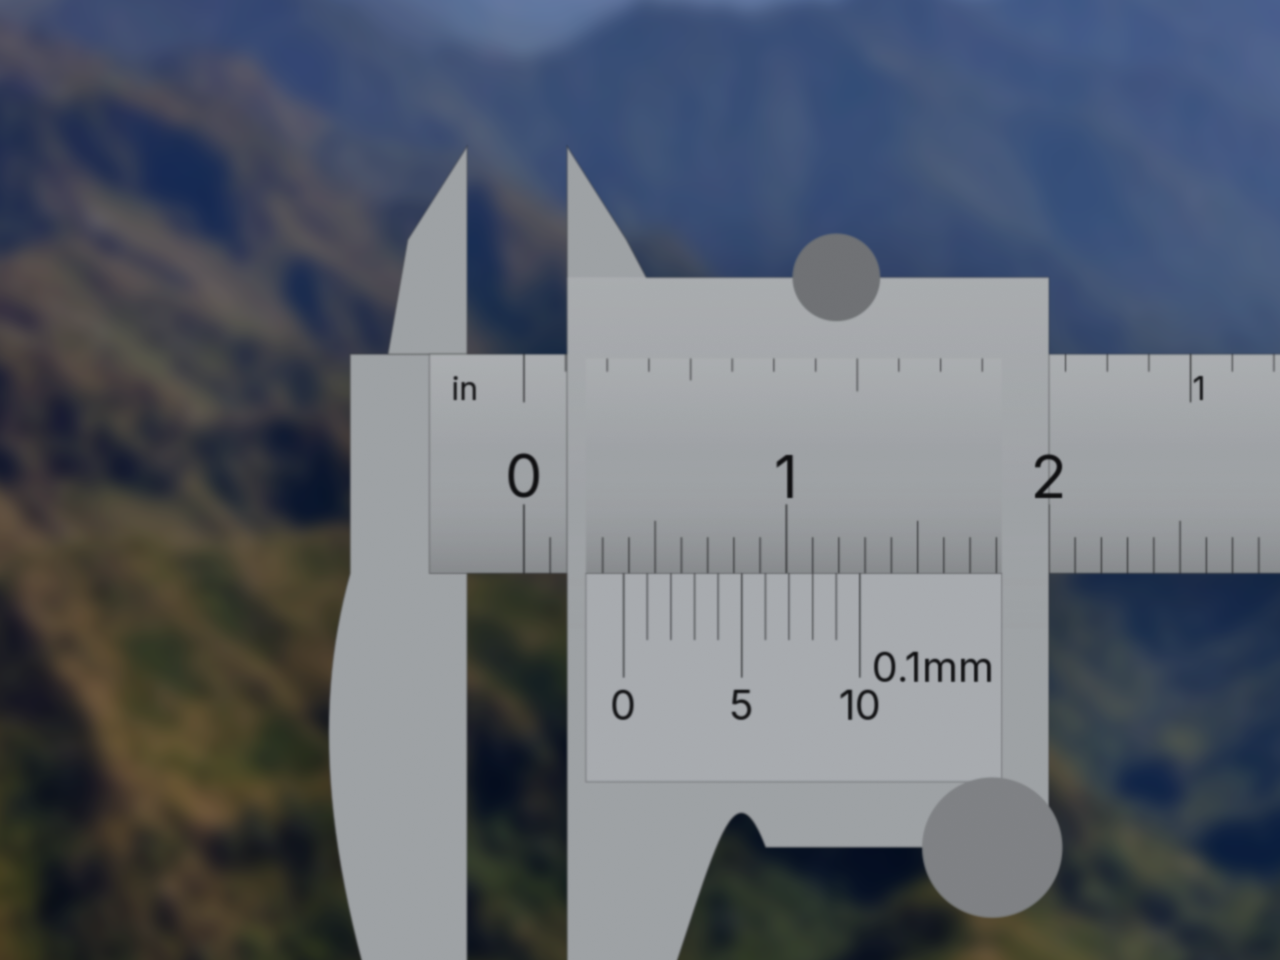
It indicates 3.8 mm
